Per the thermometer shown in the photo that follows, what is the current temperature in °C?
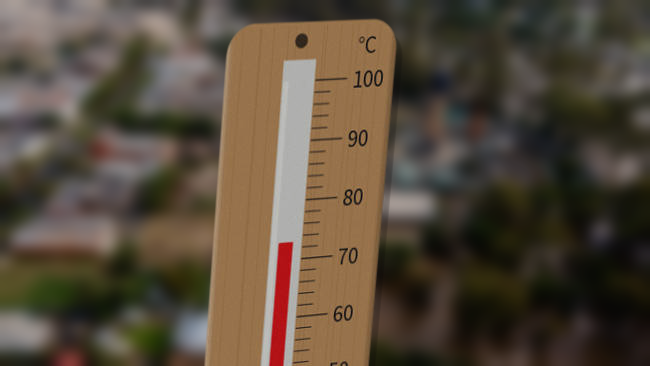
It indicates 73 °C
